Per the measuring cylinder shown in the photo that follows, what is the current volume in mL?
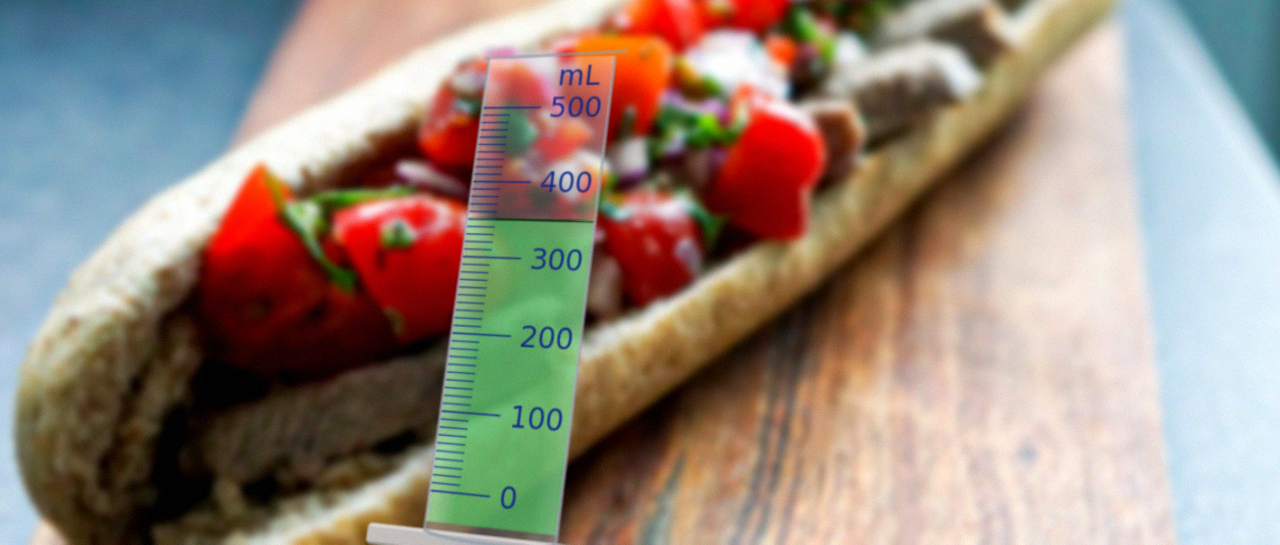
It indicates 350 mL
